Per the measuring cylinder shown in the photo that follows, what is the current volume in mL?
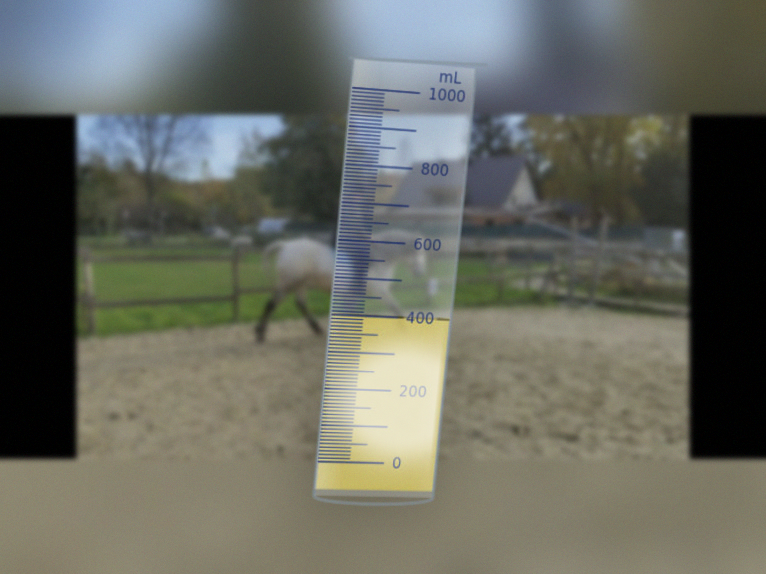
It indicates 400 mL
